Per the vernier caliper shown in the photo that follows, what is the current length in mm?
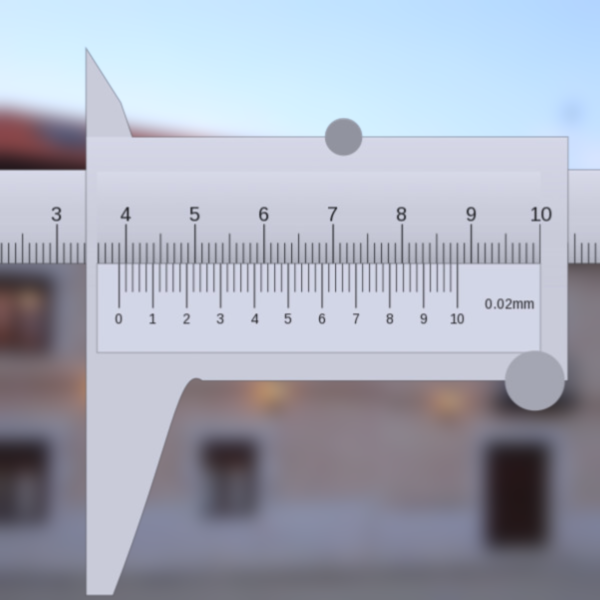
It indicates 39.0 mm
